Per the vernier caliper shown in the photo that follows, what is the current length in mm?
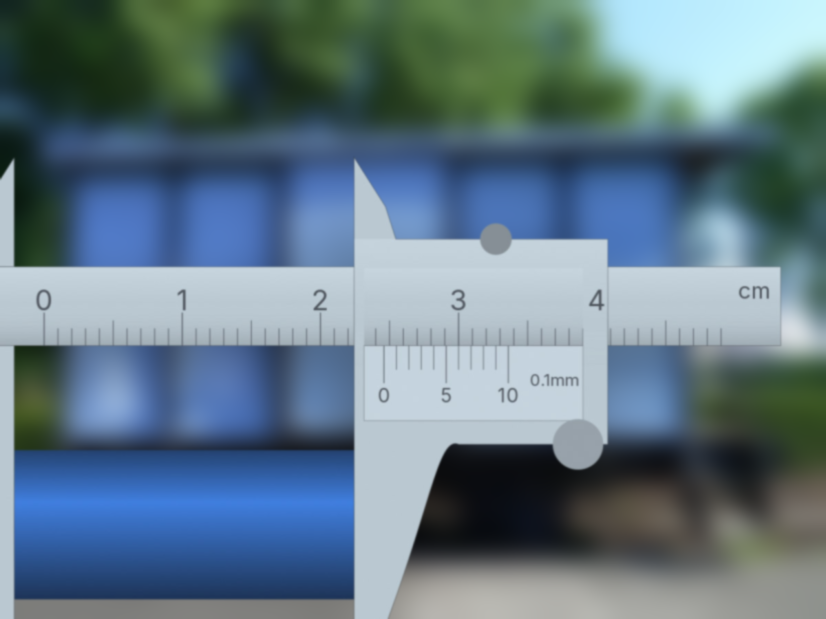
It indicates 24.6 mm
